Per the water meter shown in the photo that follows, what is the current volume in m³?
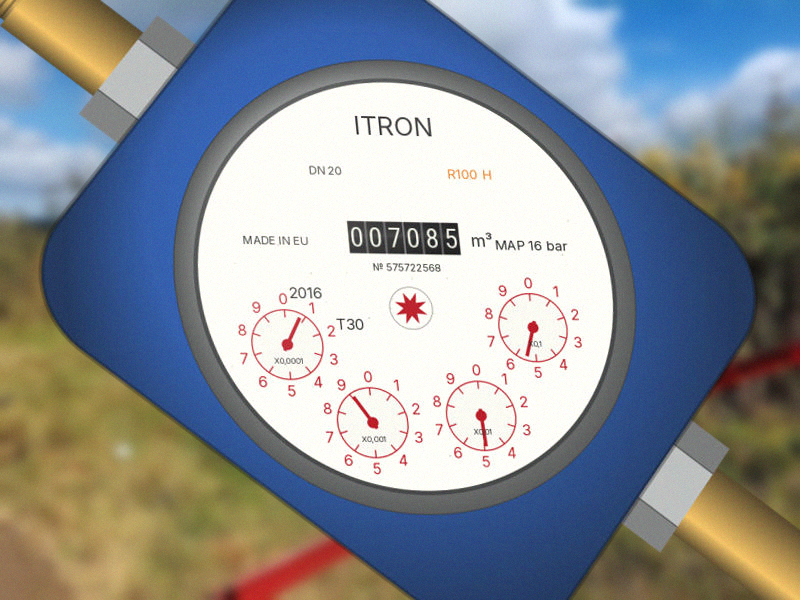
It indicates 7085.5490 m³
